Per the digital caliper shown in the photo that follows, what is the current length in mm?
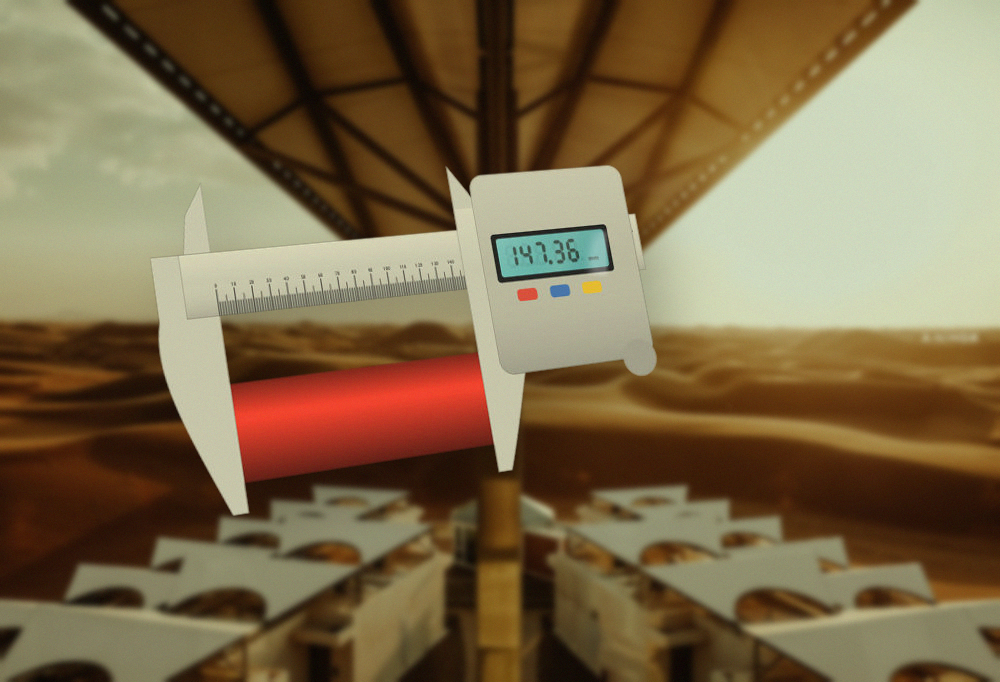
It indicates 147.36 mm
